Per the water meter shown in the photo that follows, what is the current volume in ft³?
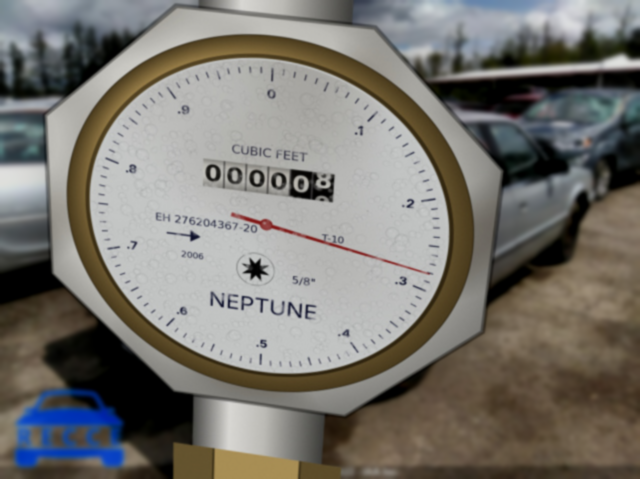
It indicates 8.28 ft³
